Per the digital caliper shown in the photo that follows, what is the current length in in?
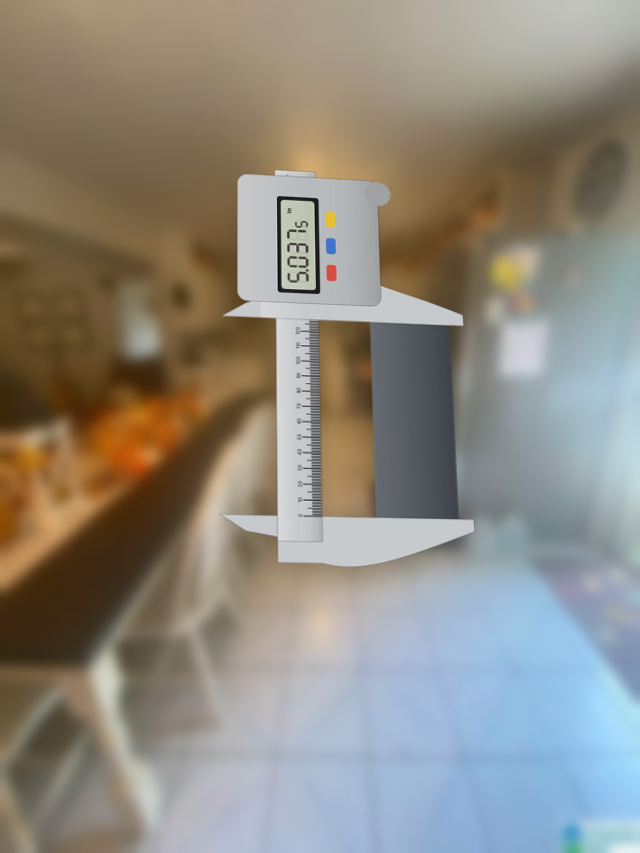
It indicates 5.0375 in
